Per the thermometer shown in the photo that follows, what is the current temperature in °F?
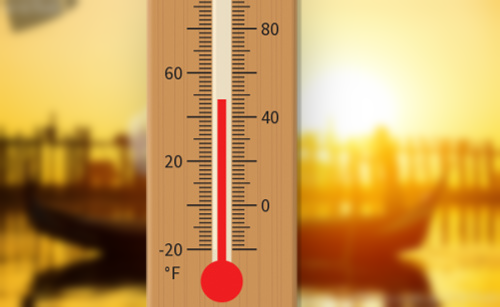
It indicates 48 °F
